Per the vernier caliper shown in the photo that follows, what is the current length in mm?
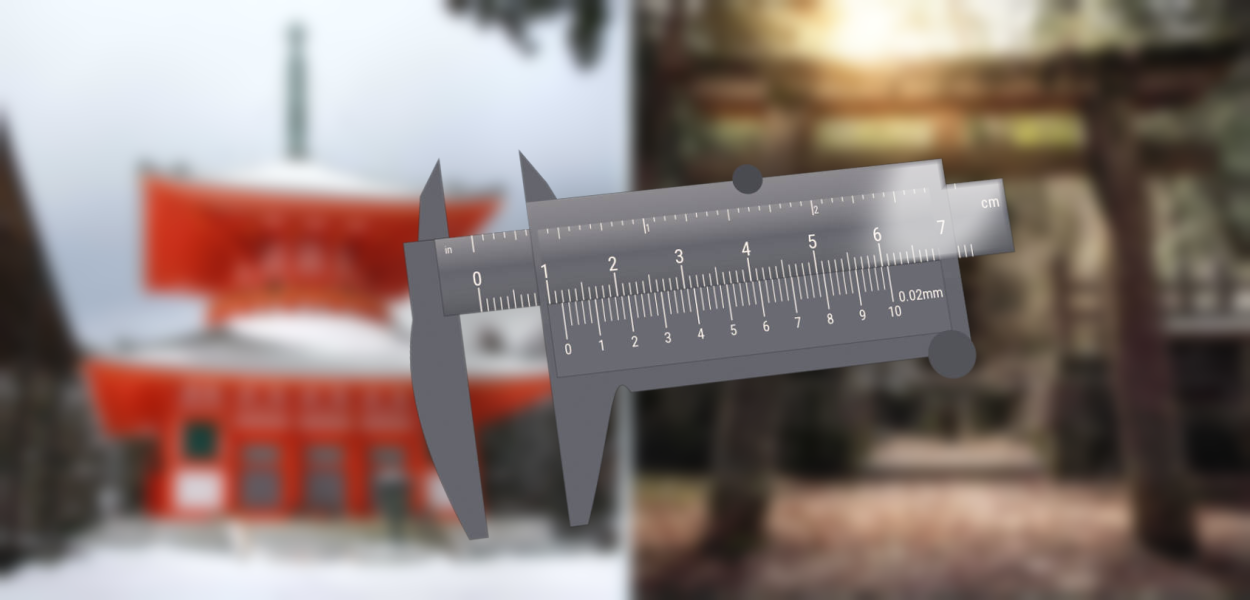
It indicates 11.8 mm
